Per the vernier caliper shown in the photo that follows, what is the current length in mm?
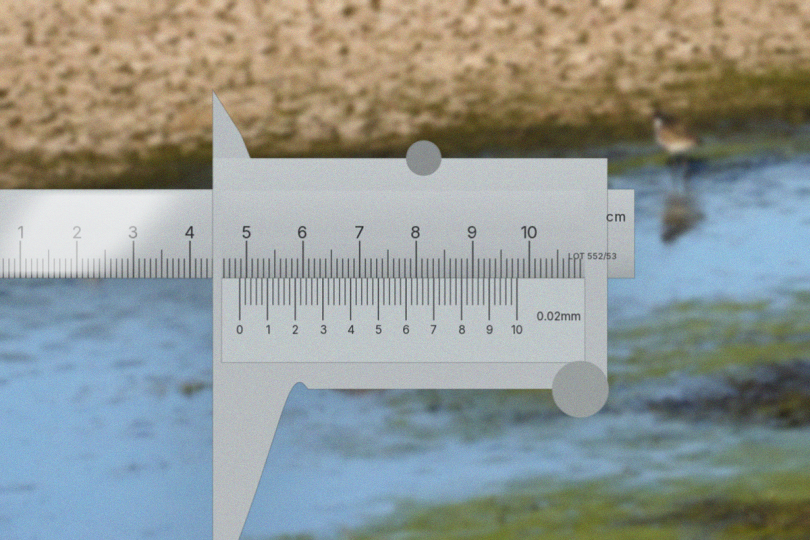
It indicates 48.8 mm
